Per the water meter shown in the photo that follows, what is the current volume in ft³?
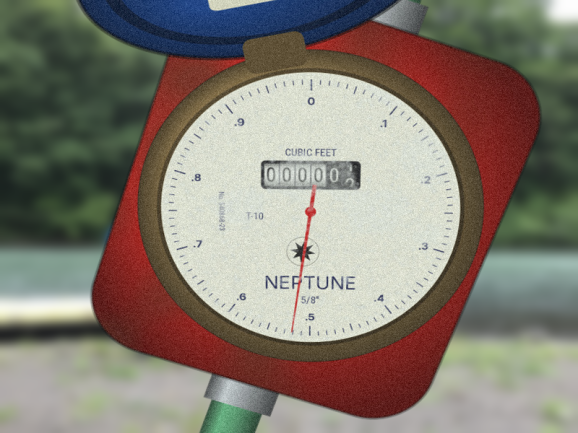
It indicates 1.52 ft³
